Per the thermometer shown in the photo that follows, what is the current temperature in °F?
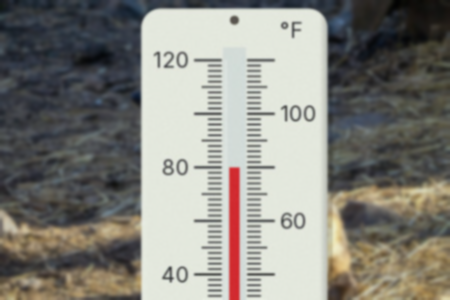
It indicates 80 °F
